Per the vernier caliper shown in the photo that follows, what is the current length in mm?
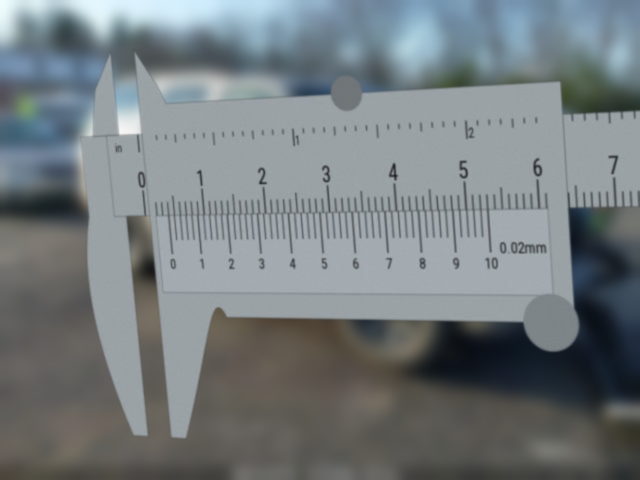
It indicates 4.0 mm
